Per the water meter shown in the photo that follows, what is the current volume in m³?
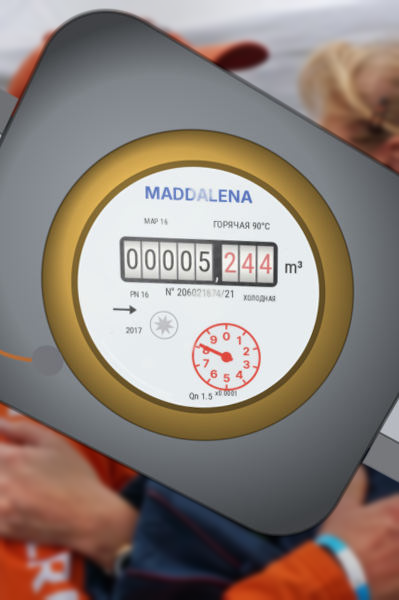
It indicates 5.2448 m³
